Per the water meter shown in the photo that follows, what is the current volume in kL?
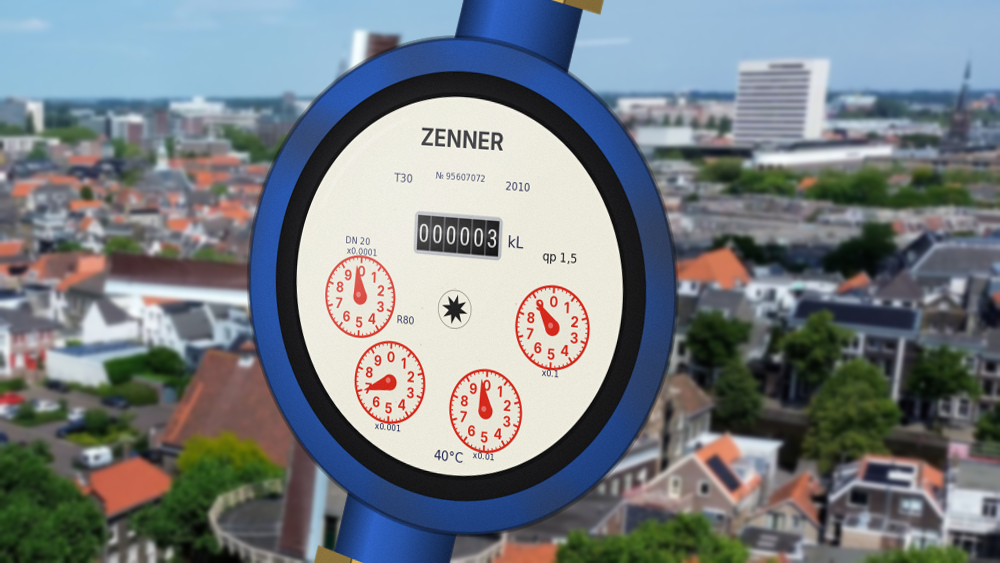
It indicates 3.8969 kL
